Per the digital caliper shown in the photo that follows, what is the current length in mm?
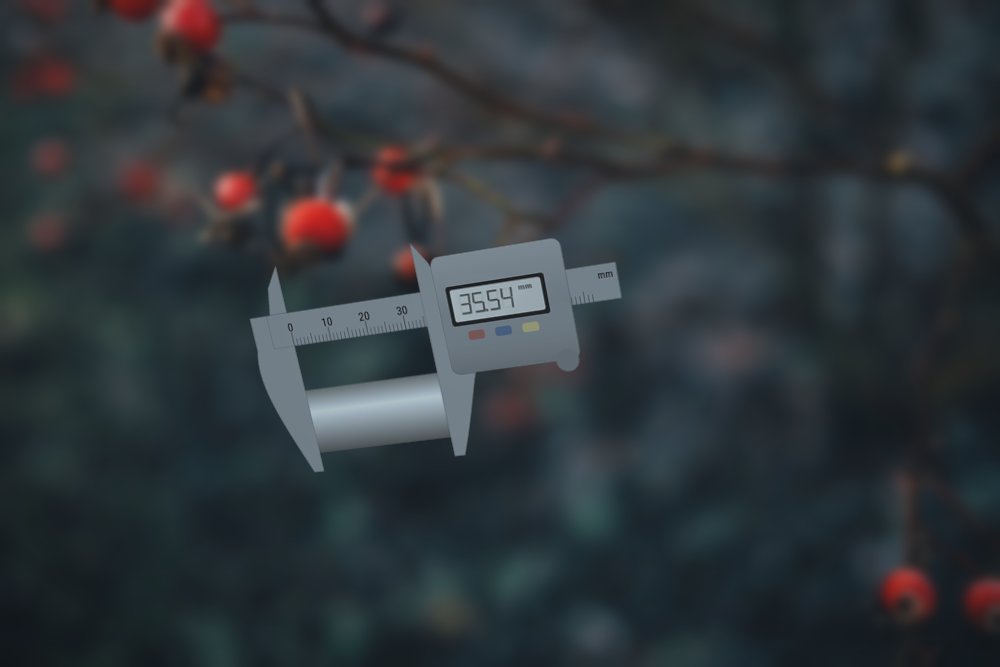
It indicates 35.54 mm
